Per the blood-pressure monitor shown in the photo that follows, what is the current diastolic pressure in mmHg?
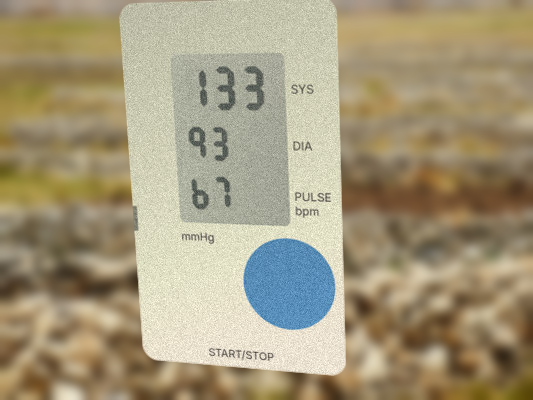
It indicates 93 mmHg
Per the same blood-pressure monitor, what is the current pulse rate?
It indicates 67 bpm
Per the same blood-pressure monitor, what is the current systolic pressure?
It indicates 133 mmHg
